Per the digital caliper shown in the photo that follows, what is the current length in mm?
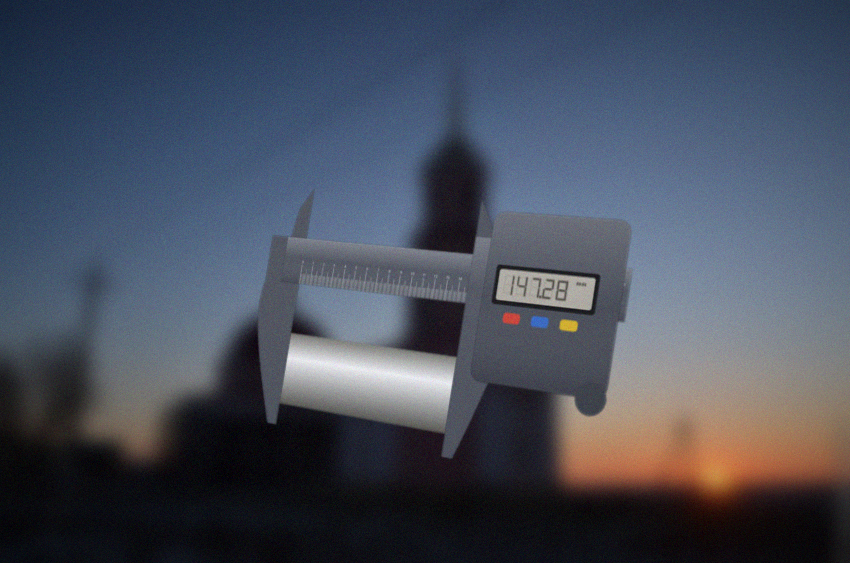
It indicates 147.28 mm
